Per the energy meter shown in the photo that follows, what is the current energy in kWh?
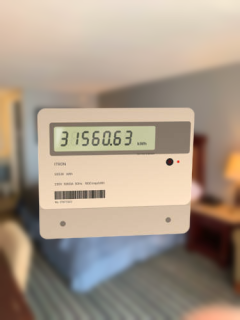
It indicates 31560.63 kWh
